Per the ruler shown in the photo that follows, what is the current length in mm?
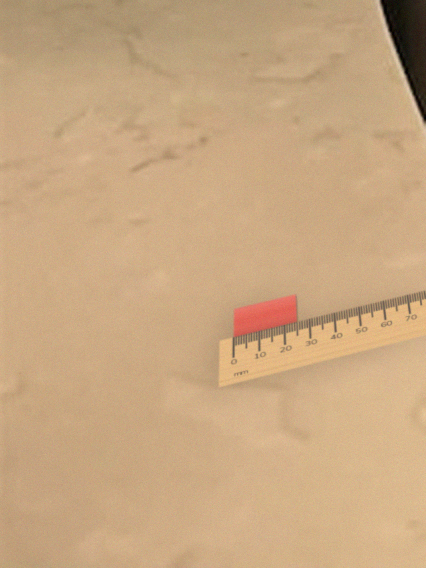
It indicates 25 mm
